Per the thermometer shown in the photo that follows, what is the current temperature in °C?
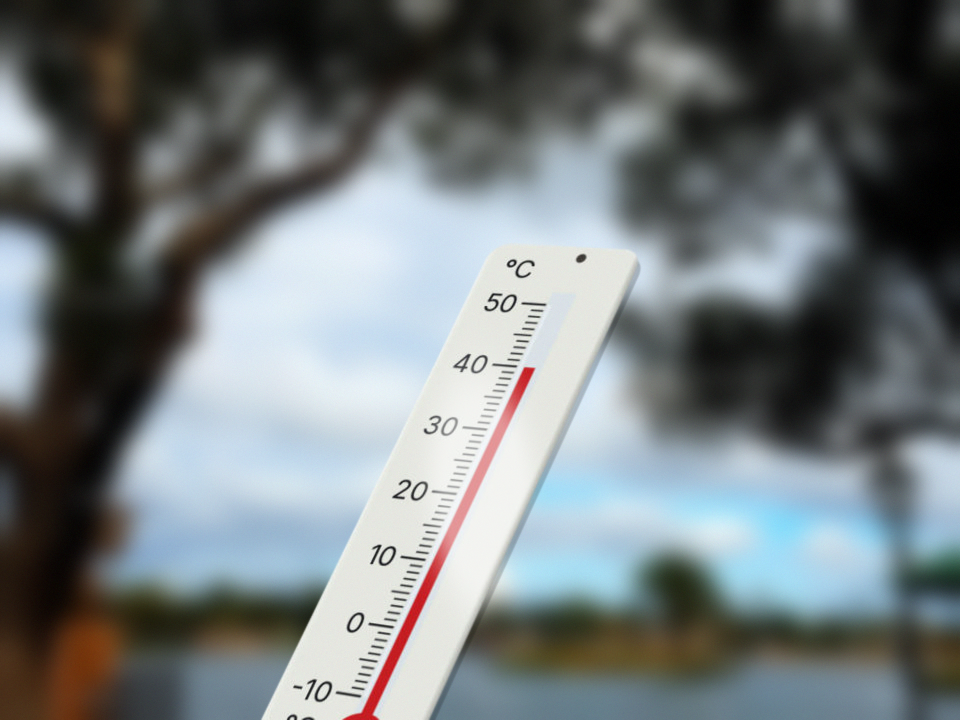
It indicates 40 °C
